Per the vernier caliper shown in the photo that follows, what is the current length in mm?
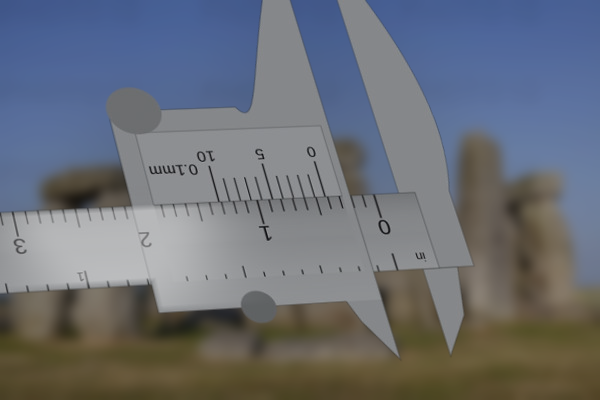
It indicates 4.2 mm
